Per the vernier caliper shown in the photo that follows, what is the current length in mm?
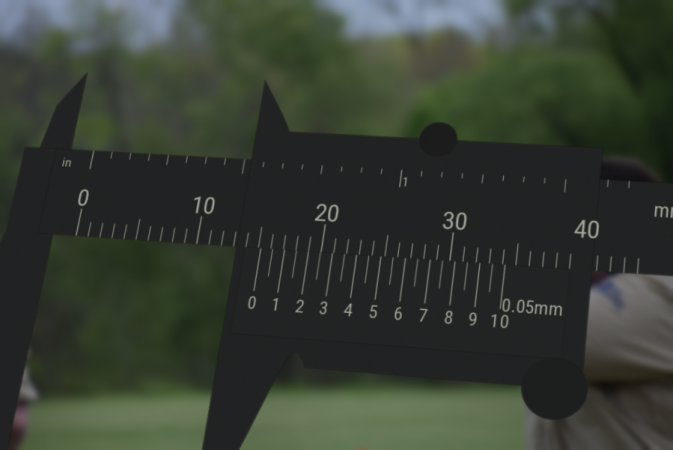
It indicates 15.2 mm
